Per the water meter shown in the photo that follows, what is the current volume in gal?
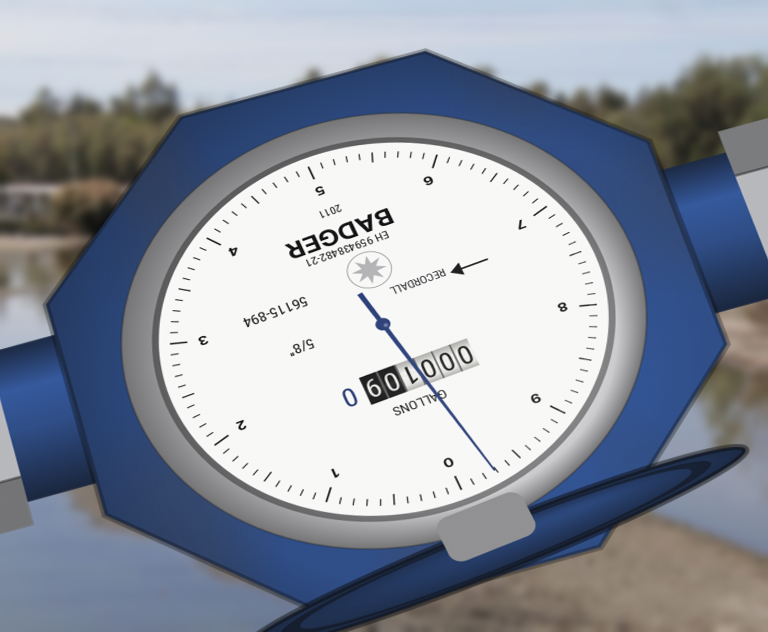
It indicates 1089.7 gal
